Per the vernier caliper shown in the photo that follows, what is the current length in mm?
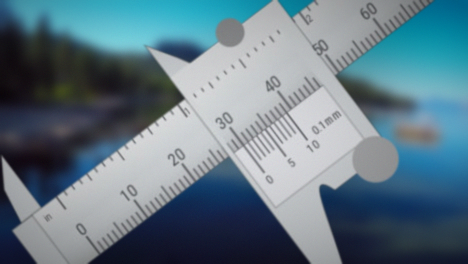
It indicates 30.0 mm
